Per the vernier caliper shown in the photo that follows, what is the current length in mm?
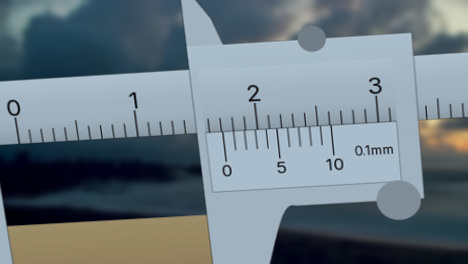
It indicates 17.1 mm
